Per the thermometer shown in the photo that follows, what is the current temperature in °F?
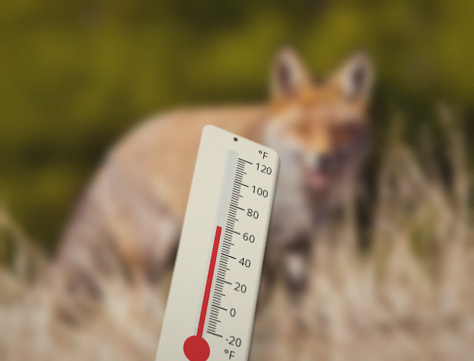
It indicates 60 °F
